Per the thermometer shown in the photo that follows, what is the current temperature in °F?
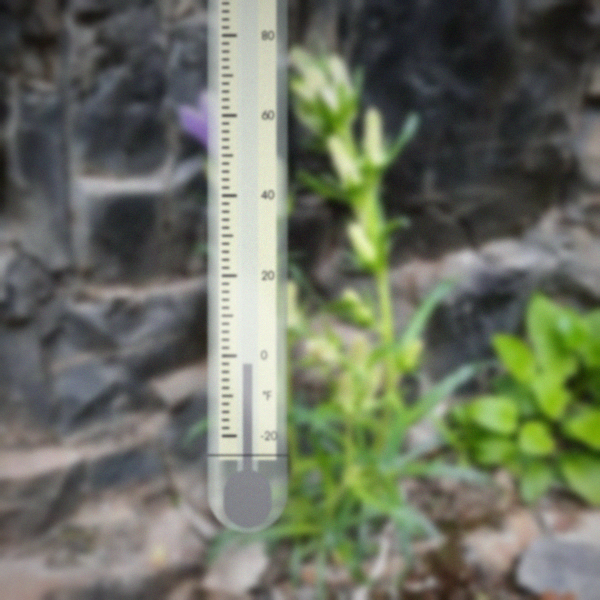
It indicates -2 °F
